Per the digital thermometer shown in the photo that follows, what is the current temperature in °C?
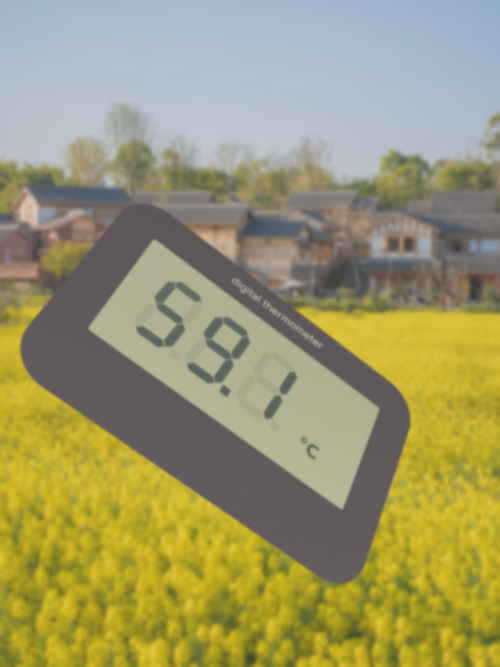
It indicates 59.1 °C
